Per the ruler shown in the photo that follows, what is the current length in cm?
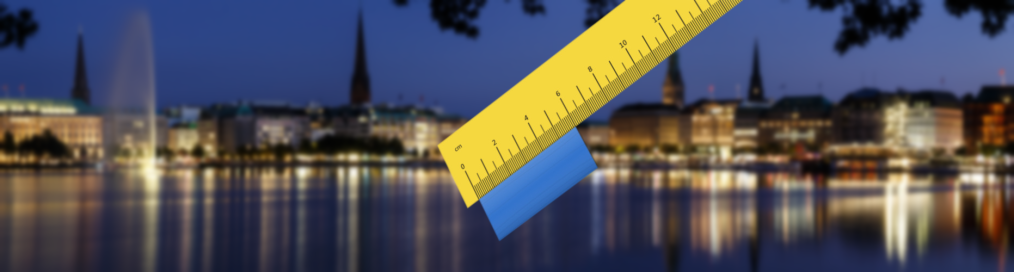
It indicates 6 cm
